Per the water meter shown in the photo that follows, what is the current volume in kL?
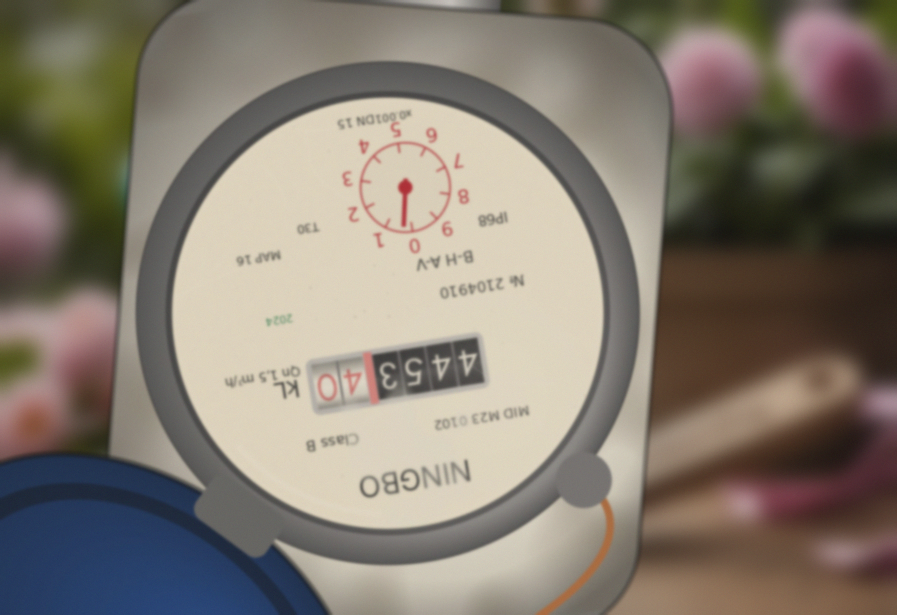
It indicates 4453.400 kL
